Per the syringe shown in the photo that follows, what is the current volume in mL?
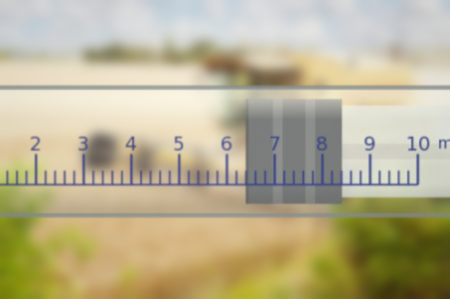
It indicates 6.4 mL
